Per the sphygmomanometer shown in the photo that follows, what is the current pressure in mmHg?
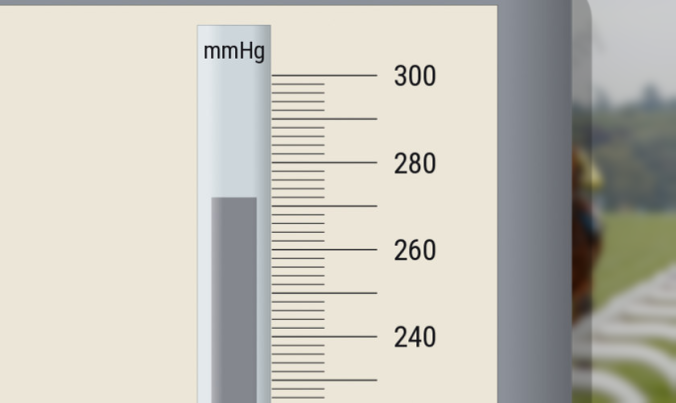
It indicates 272 mmHg
